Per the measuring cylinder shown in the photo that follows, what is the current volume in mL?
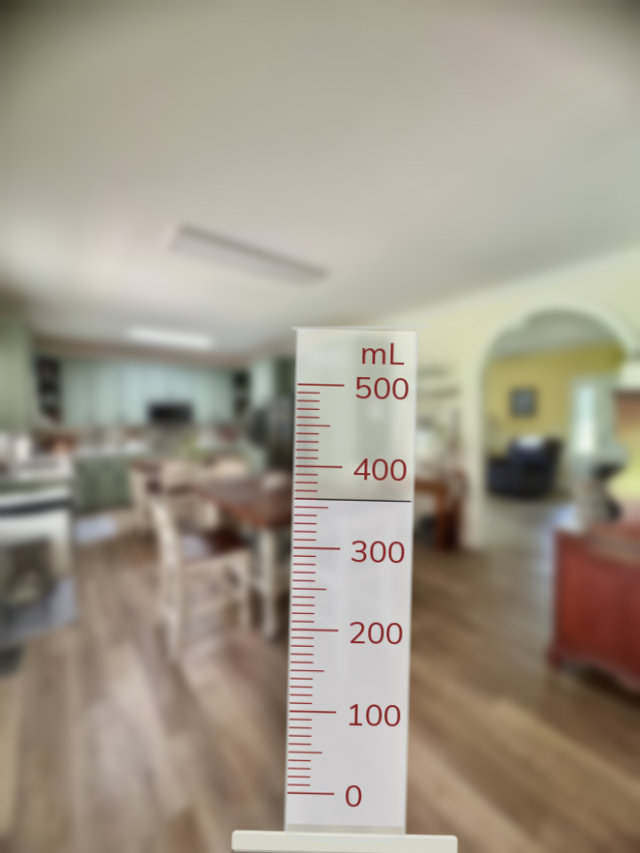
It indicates 360 mL
